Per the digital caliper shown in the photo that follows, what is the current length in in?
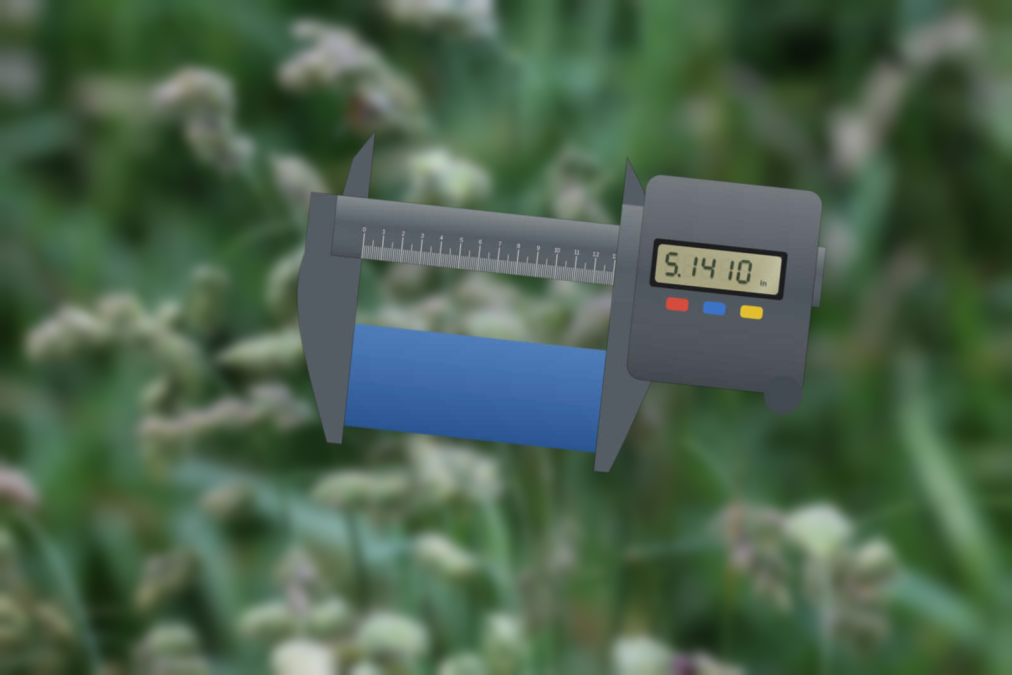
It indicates 5.1410 in
